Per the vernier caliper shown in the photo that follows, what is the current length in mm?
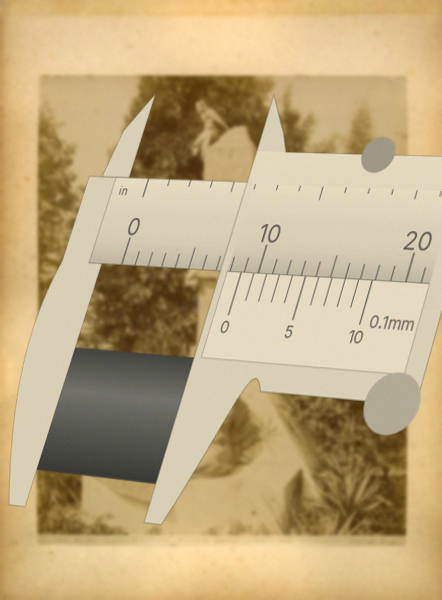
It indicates 8.8 mm
